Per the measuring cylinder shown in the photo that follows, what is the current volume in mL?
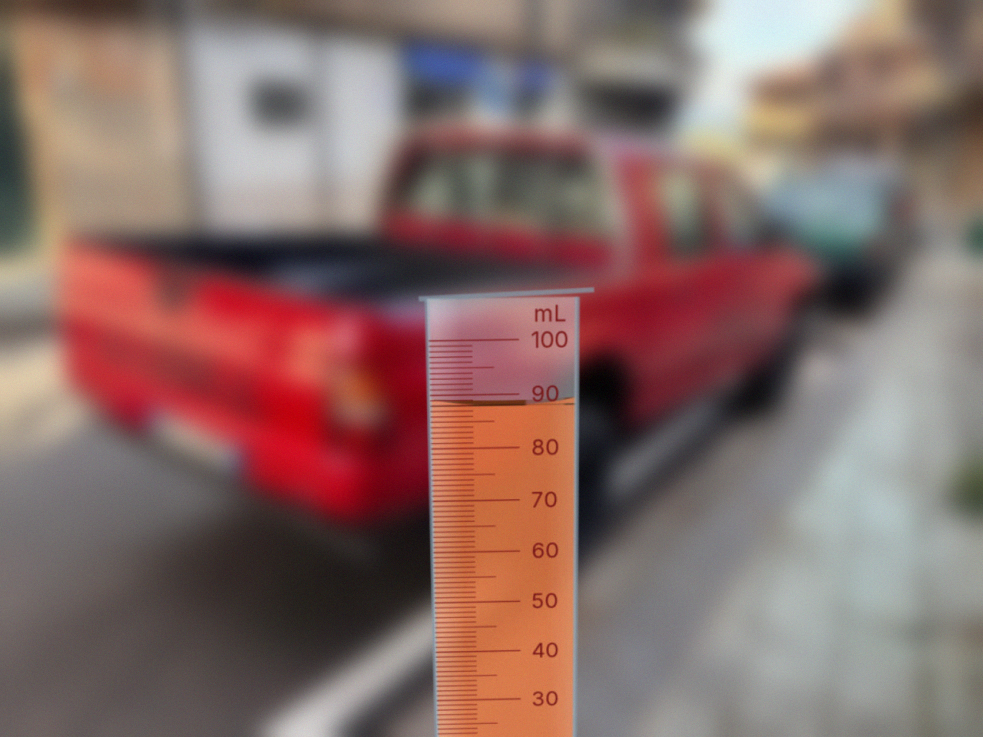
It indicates 88 mL
